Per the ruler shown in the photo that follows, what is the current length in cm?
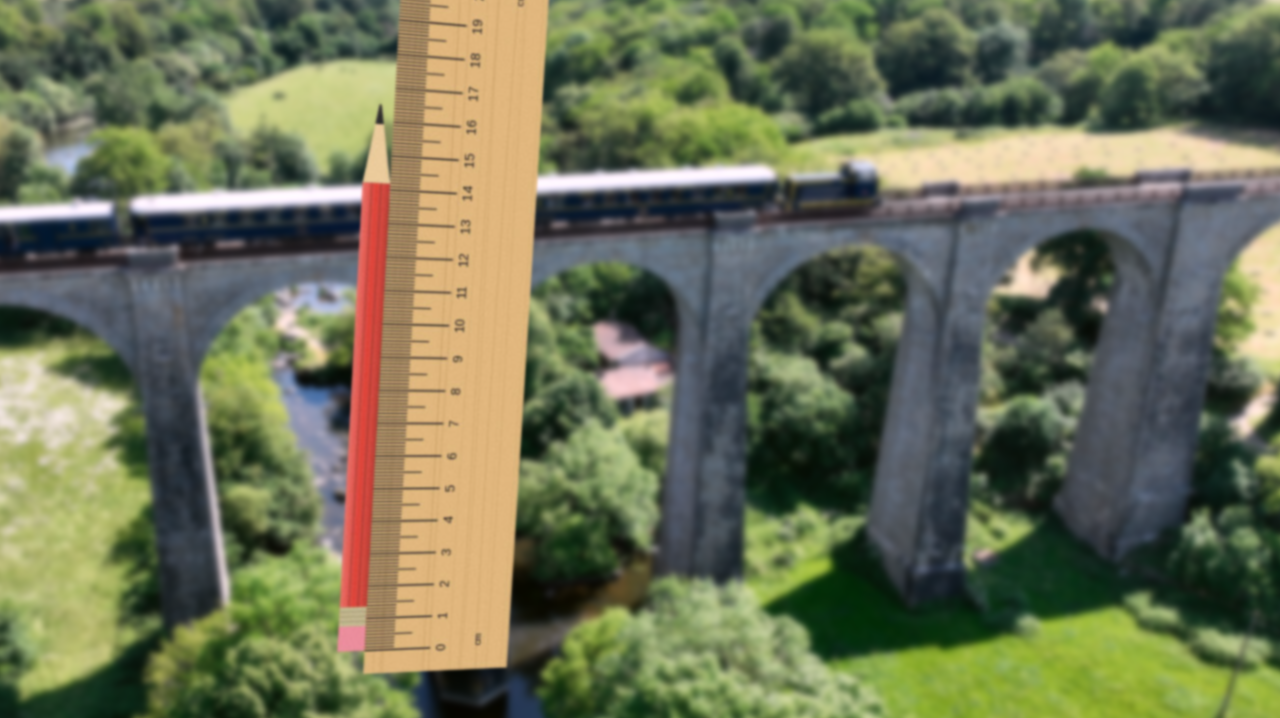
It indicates 16.5 cm
